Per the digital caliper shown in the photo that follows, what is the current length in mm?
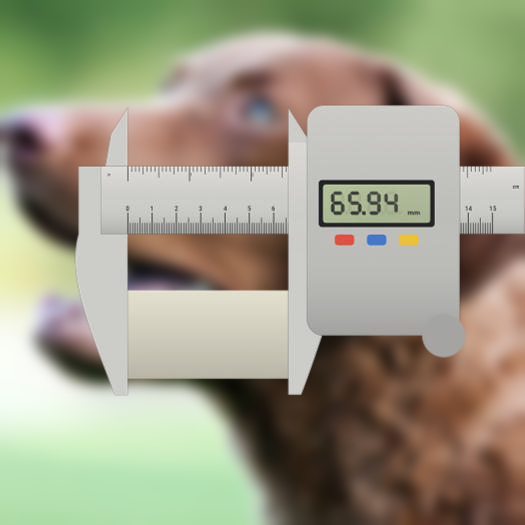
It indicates 65.94 mm
